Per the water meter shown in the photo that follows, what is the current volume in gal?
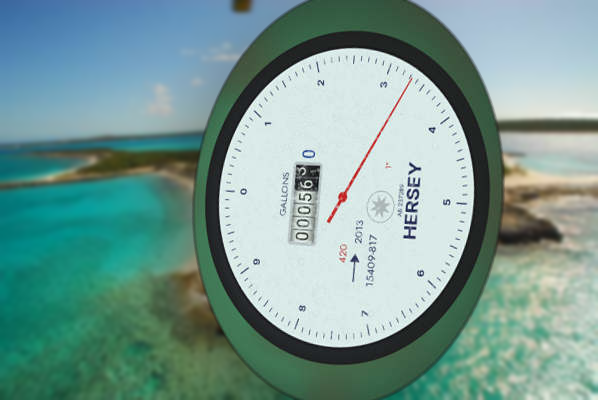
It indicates 5633.3 gal
